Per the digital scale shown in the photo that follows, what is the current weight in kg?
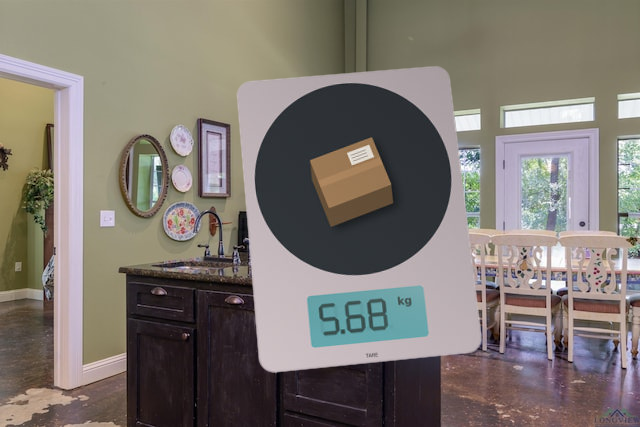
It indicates 5.68 kg
